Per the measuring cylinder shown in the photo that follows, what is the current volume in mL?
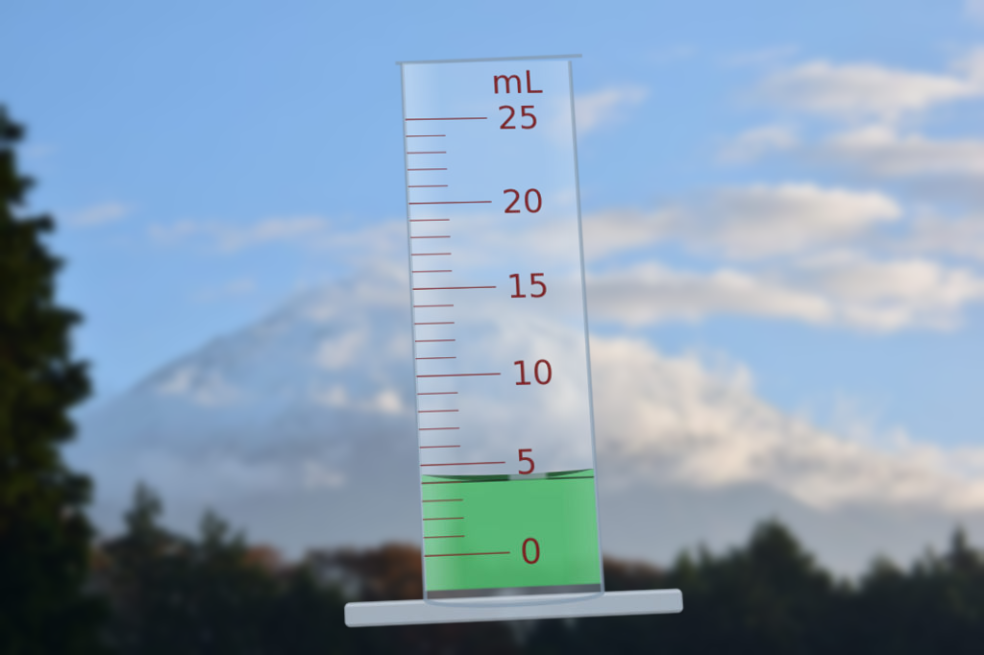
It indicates 4 mL
